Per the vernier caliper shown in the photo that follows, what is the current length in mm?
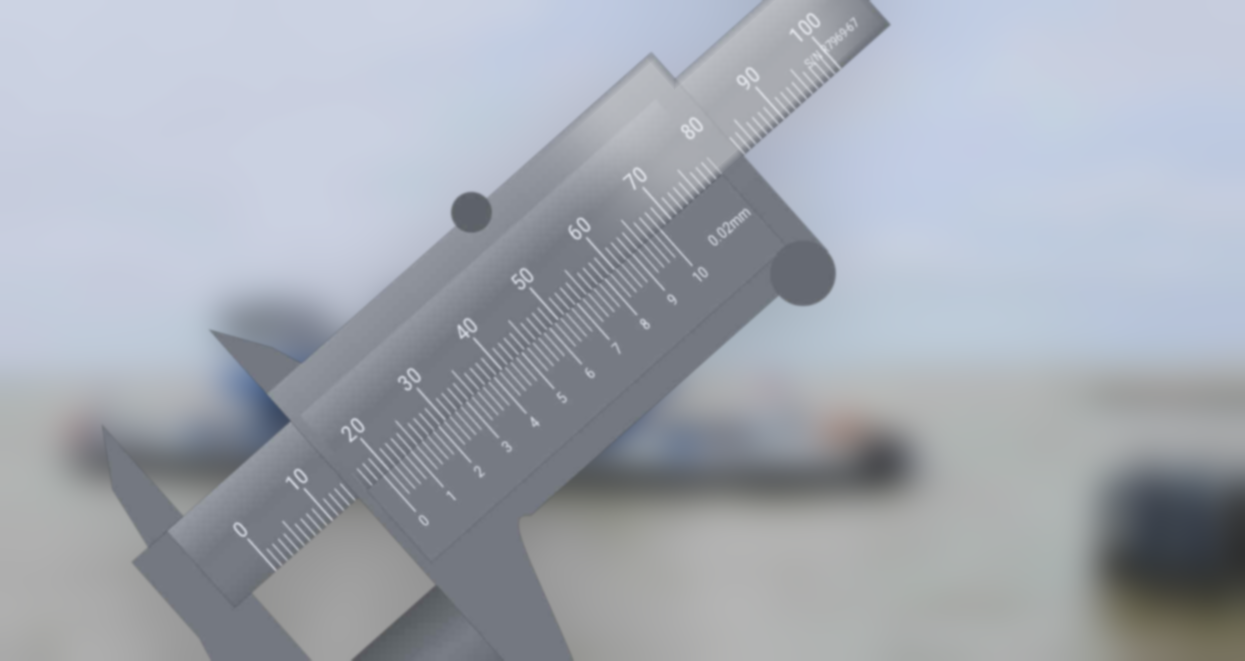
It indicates 19.0 mm
